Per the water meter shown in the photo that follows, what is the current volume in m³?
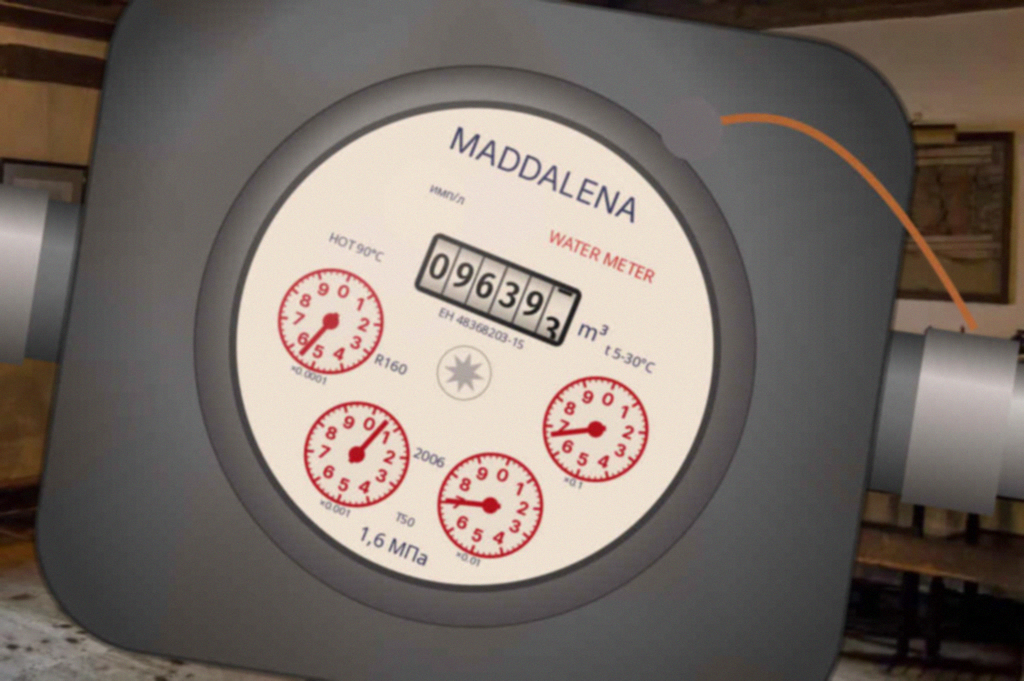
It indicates 96392.6705 m³
